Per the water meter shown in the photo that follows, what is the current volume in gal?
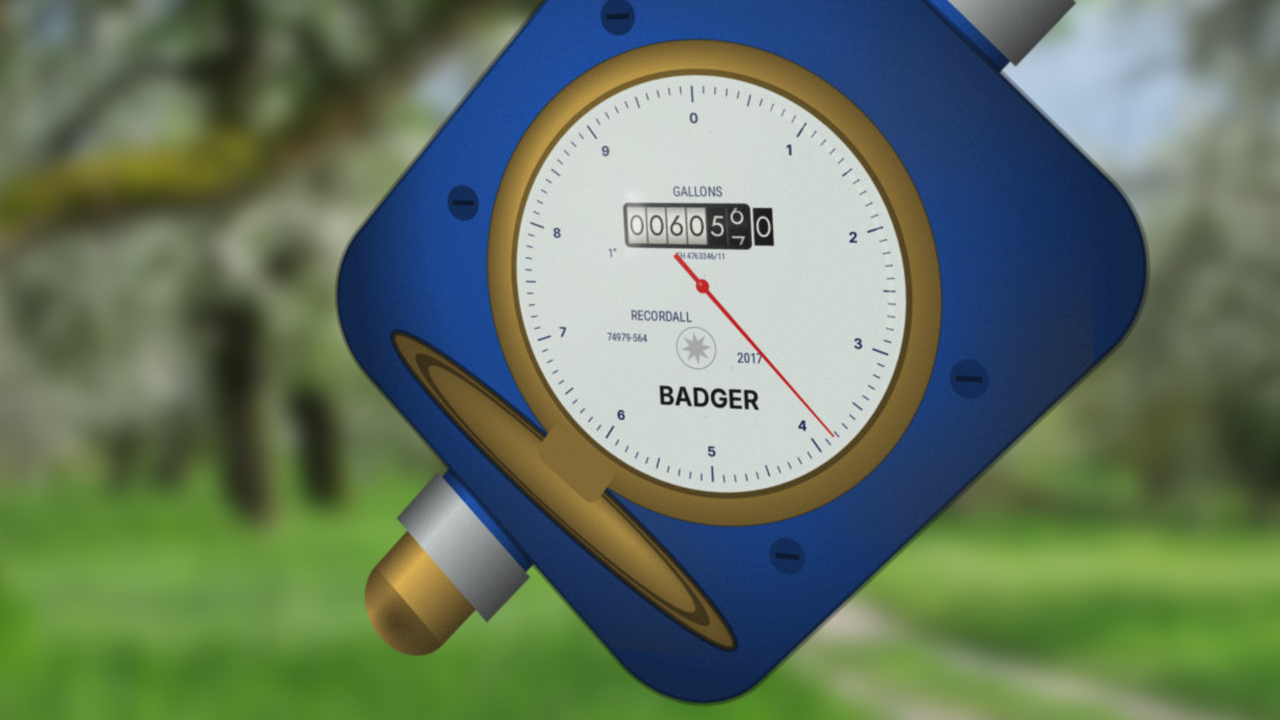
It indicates 60563.8 gal
